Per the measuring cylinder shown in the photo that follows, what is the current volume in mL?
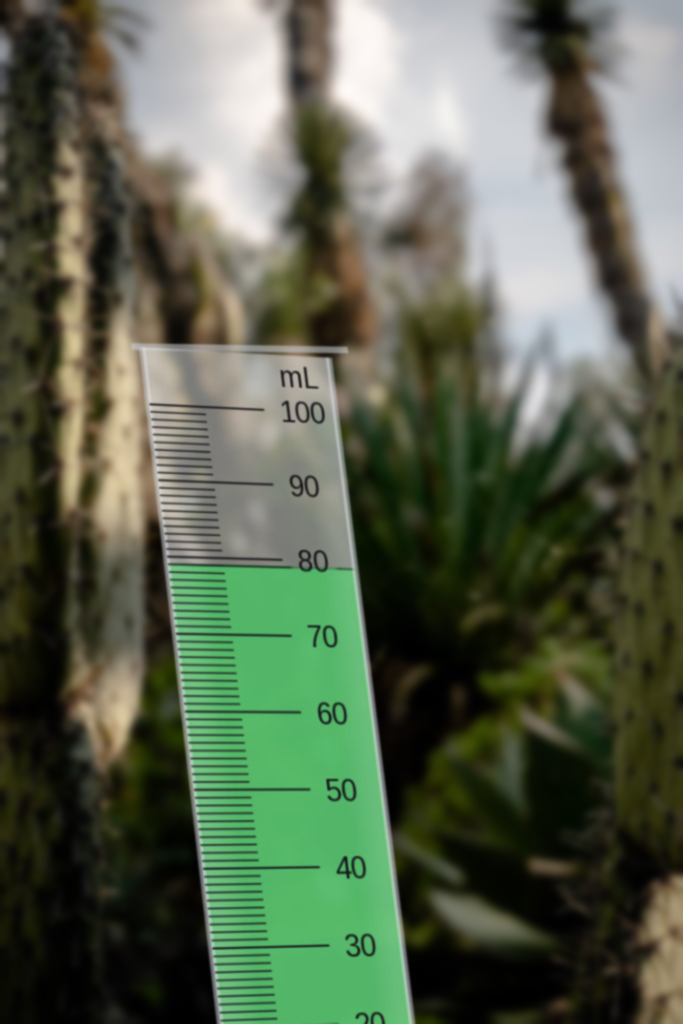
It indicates 79 mL
